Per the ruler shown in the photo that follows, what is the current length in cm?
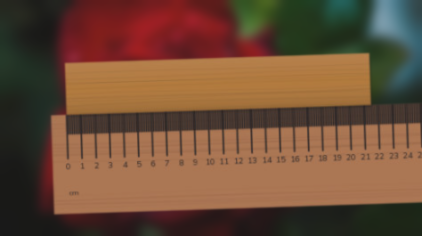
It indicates 21.5 cm
